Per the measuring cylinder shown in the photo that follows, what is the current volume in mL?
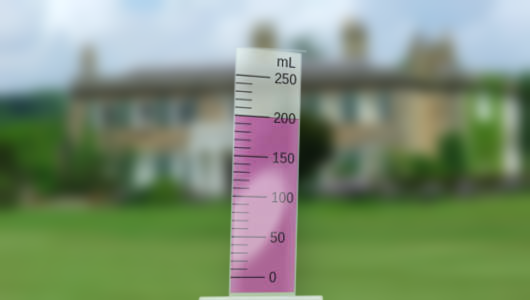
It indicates 200 mL
